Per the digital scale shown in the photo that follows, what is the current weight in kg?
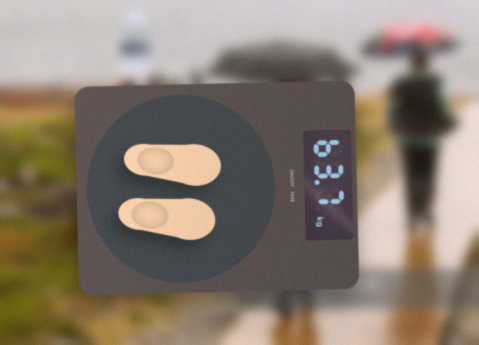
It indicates 63.7 kg
